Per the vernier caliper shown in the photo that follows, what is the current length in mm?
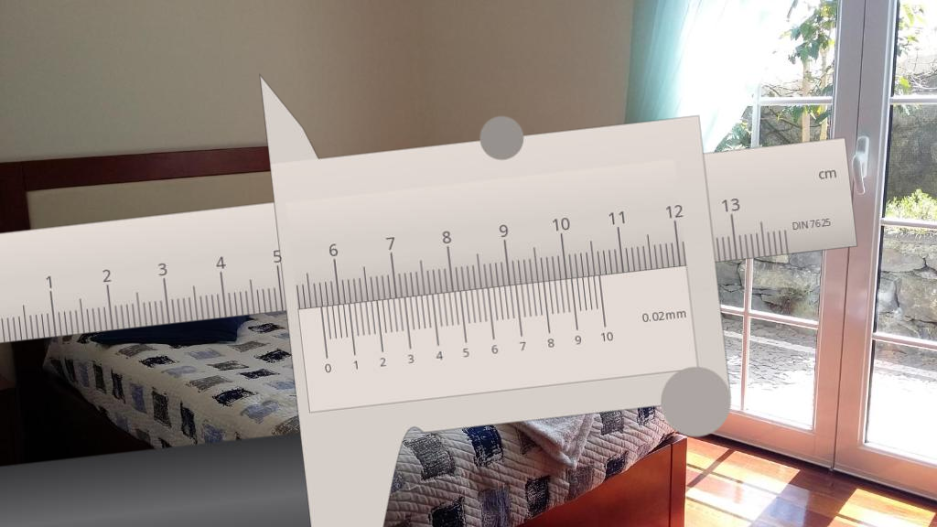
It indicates 56.8 mm
